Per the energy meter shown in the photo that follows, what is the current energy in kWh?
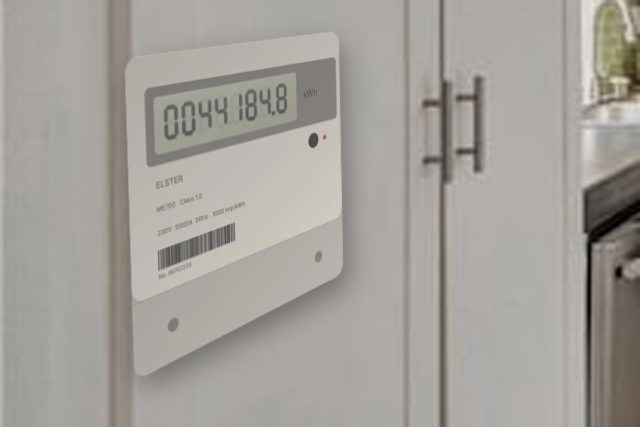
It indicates 44184.8 kWh
